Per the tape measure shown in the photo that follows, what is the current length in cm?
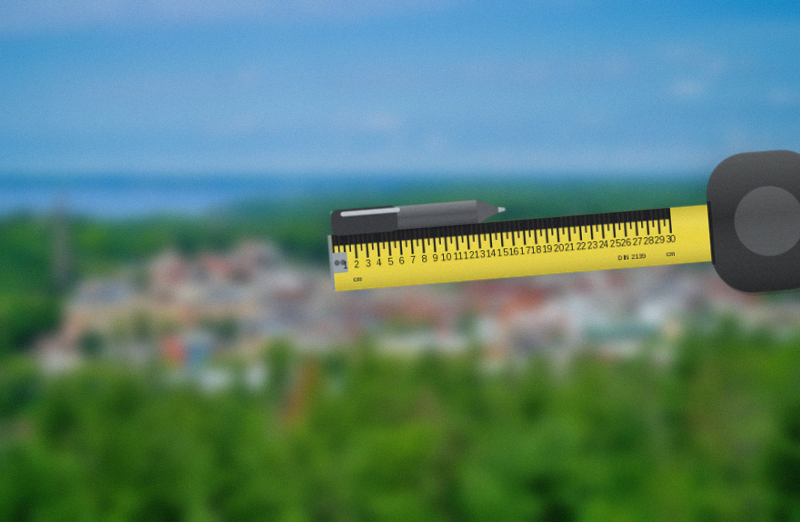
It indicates 15.5 cm
